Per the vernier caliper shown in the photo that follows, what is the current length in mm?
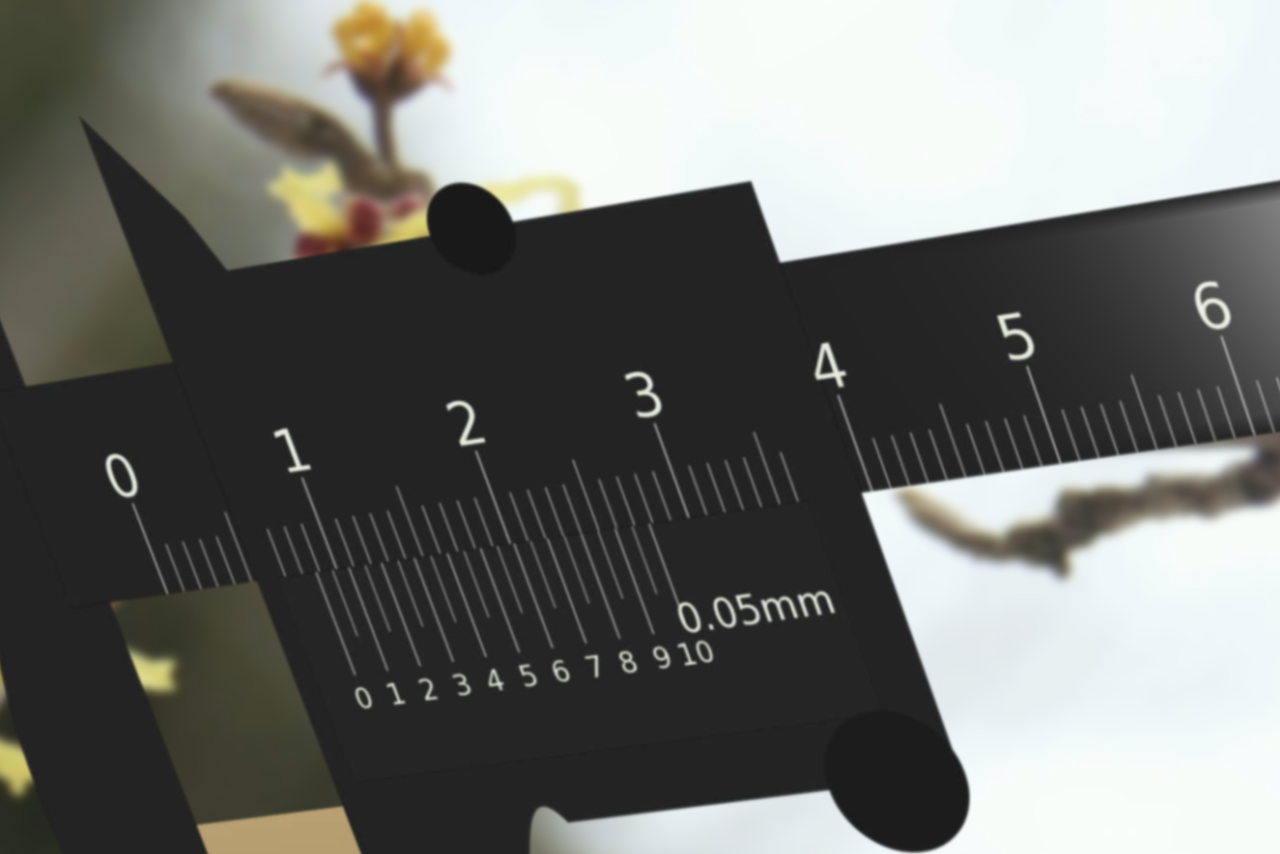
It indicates 8.8 mm
